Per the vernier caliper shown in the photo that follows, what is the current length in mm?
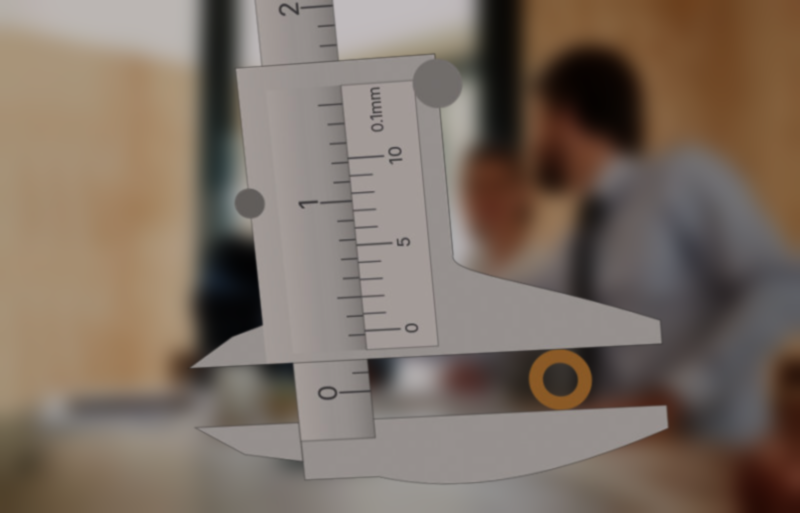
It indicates 3.2 mm
